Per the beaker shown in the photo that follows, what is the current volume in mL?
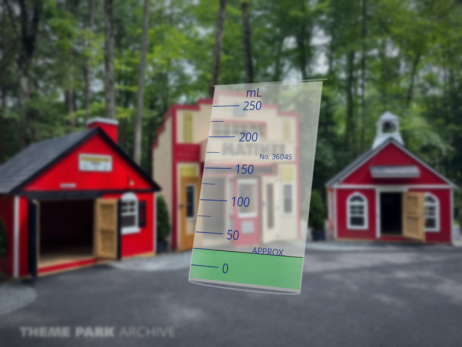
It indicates 25 mL
